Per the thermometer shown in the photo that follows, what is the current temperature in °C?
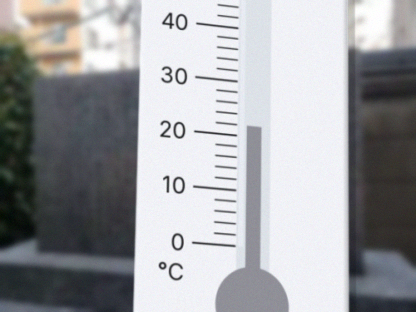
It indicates 22 °C
